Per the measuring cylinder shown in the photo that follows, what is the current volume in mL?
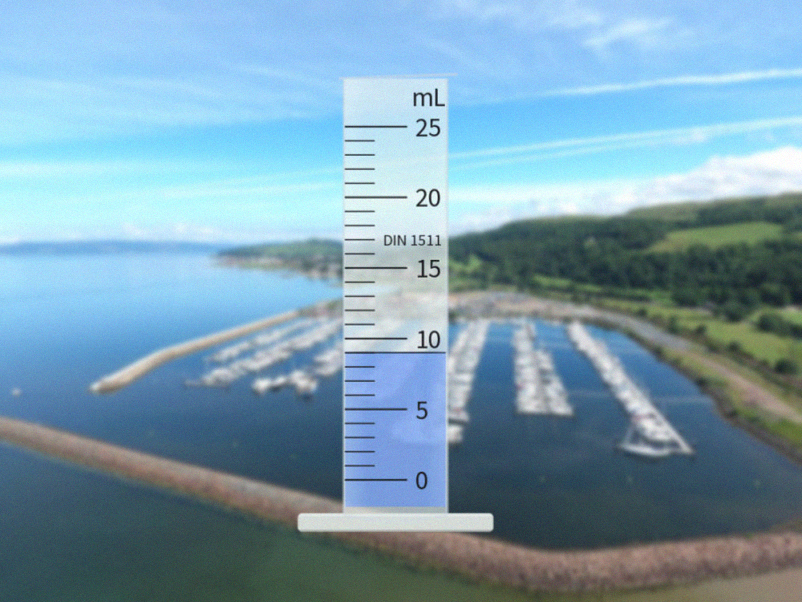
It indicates 9 mL
